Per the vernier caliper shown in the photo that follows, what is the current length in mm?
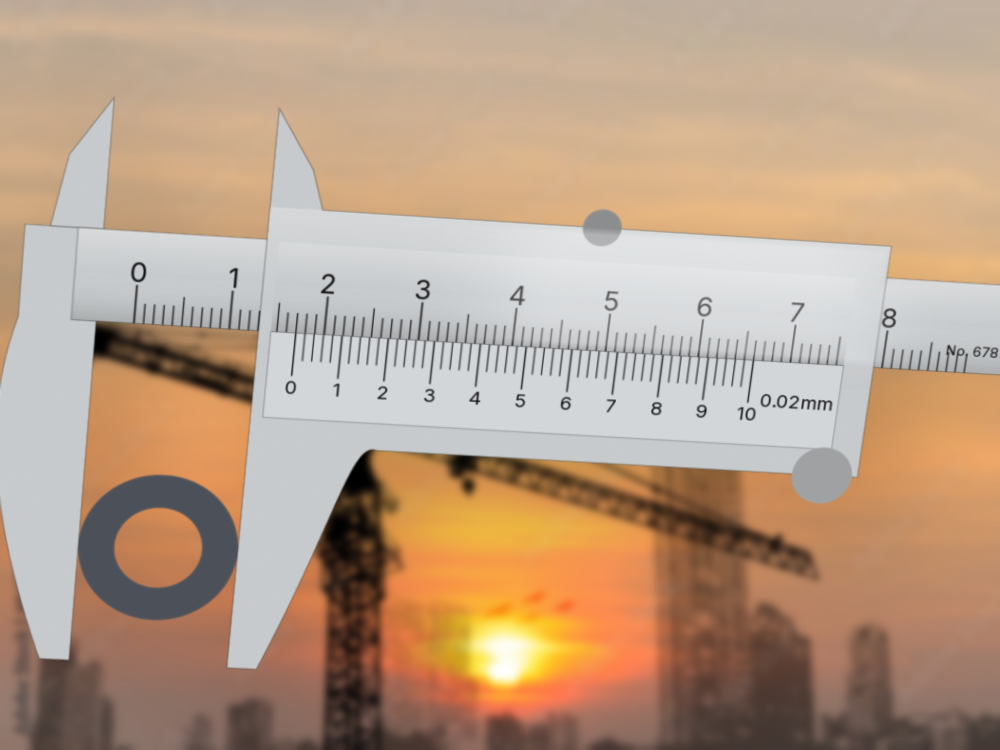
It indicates 17.0 mm
